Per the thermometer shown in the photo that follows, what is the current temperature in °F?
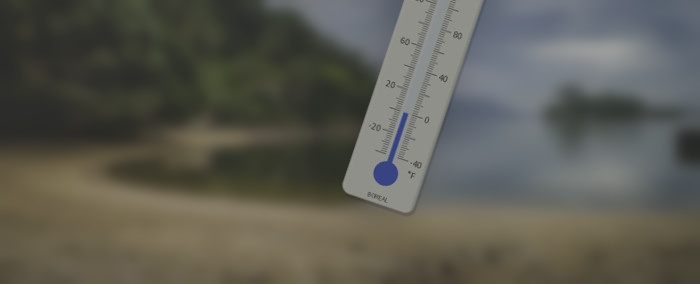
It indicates 0 °F
